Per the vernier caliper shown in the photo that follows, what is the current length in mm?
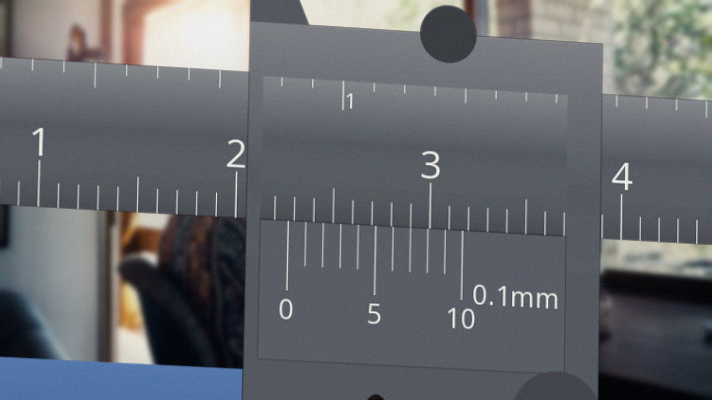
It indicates 22.7 mm
